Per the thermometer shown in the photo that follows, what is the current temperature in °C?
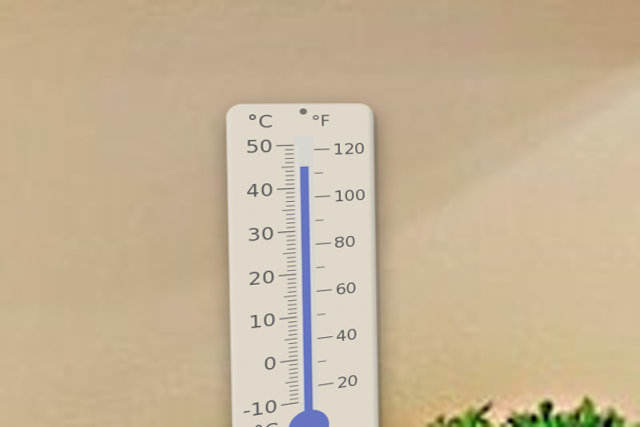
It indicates 45 °C
